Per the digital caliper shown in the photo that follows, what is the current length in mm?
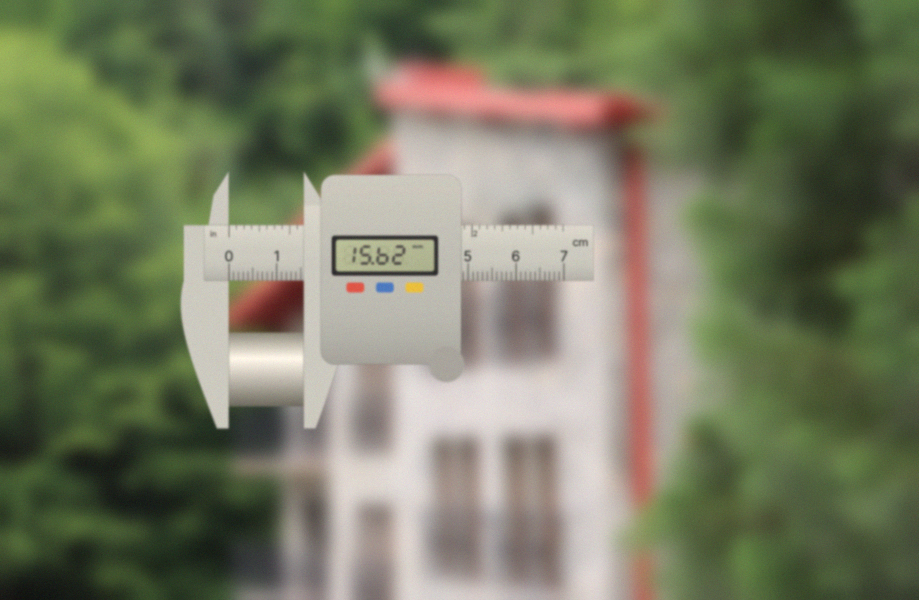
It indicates 15.62 mm
